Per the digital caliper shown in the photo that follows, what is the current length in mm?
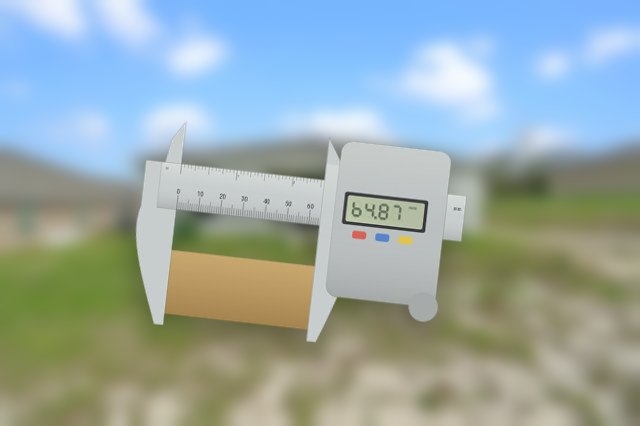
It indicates 64.87 mm
